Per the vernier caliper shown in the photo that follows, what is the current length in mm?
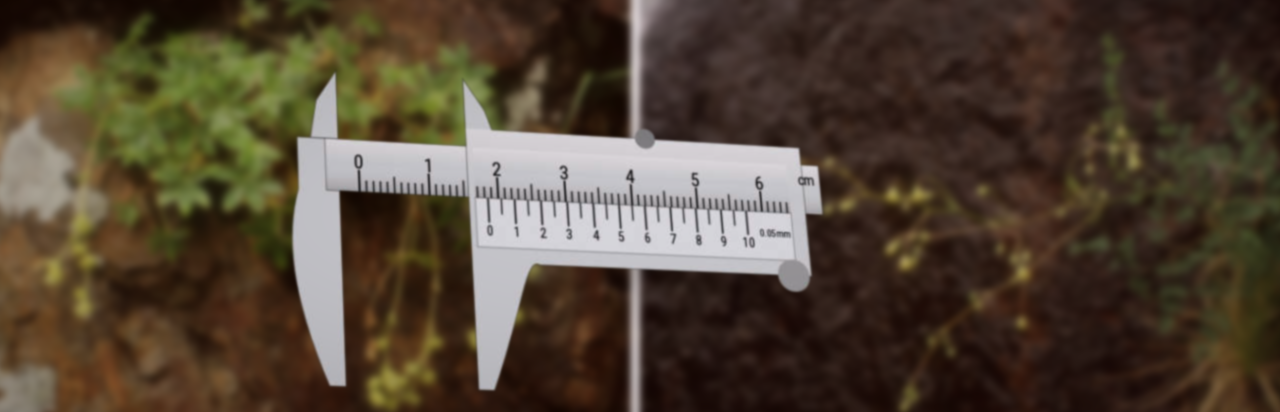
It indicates 18.5 mm
